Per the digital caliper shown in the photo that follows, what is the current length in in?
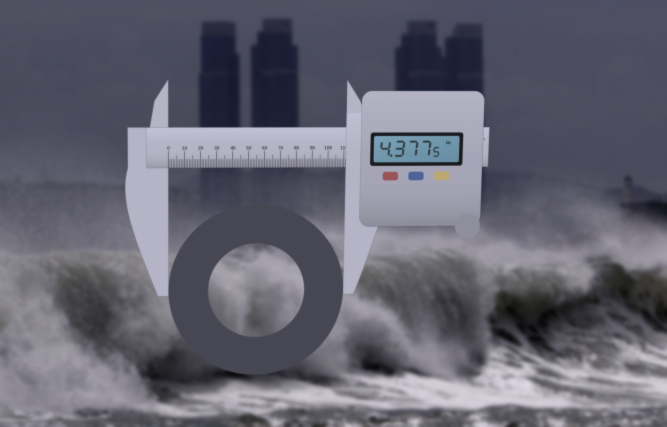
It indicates 4.3775 in
